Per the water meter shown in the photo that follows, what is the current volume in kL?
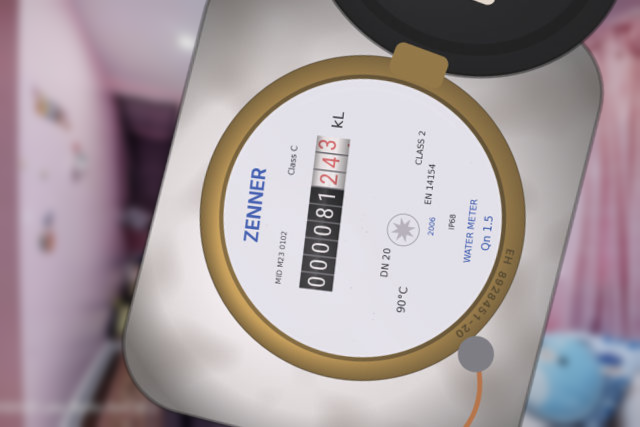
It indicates 81.243 kL
